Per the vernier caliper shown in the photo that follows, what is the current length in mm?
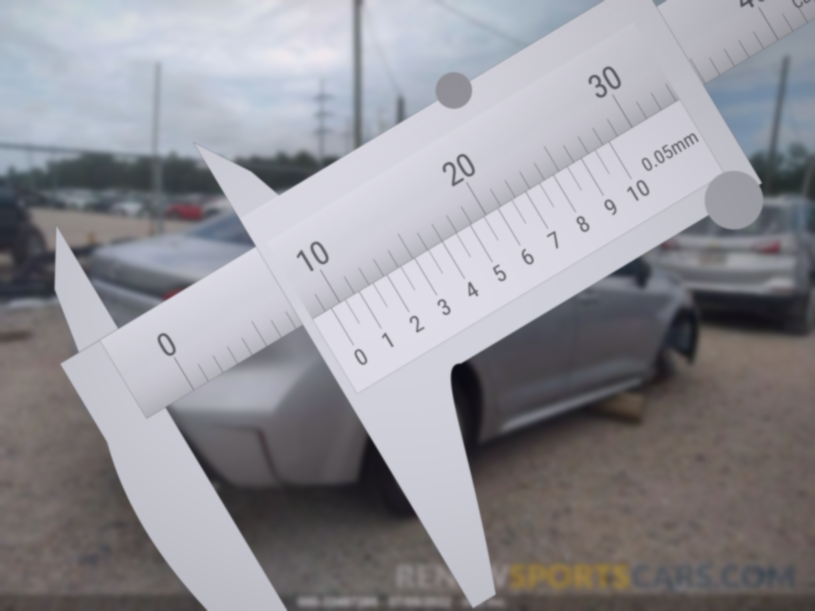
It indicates 9.4 mm
